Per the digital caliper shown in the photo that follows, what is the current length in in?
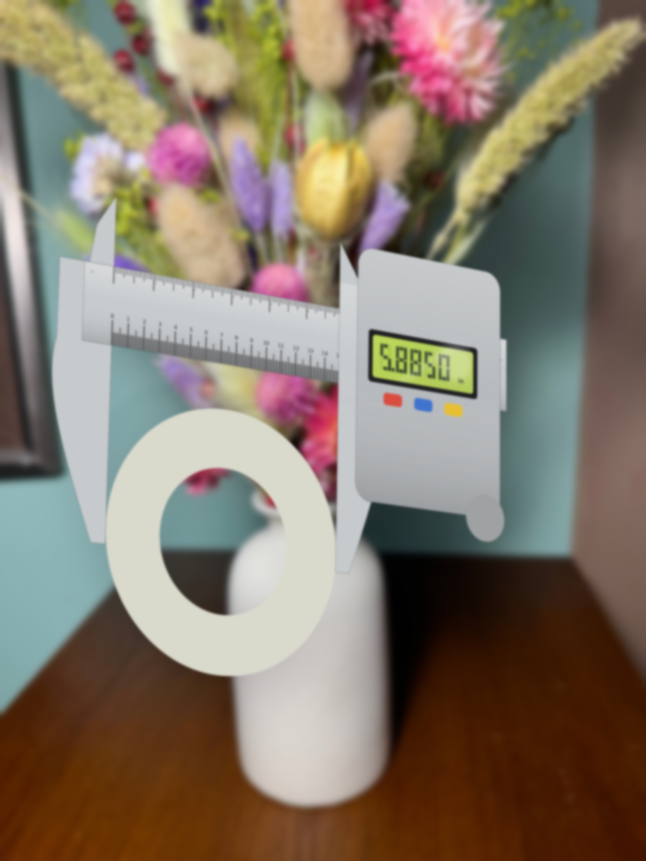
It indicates 5.8850 in
